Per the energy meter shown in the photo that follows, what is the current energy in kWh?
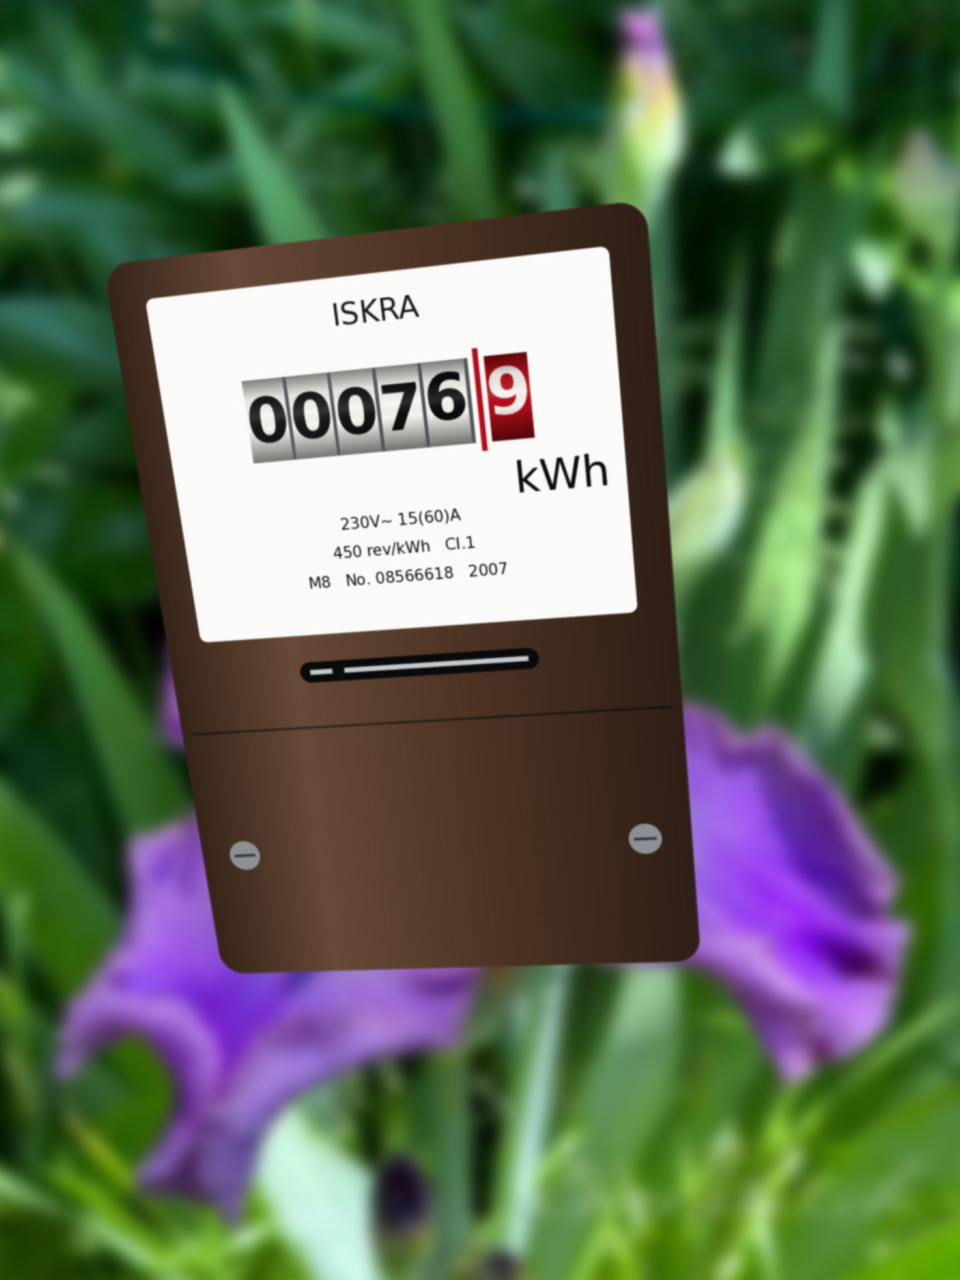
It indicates 76.9 kWh
